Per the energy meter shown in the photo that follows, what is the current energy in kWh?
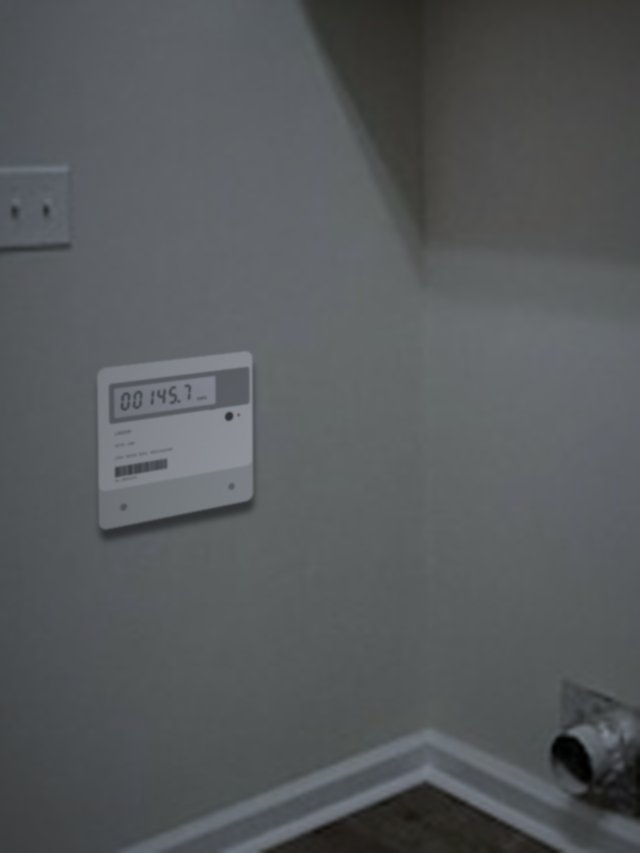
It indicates 145.7 kWh
